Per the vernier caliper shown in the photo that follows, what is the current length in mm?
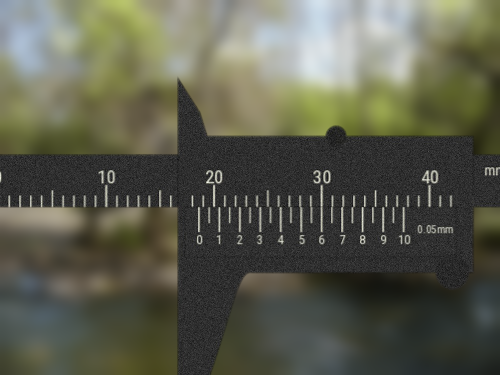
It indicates 18.6 mm
